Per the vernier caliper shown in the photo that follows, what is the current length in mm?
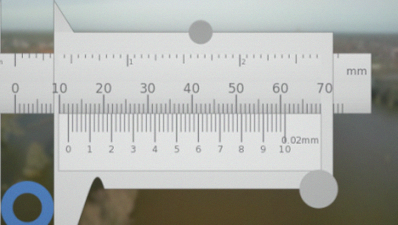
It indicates 12.0 mm
